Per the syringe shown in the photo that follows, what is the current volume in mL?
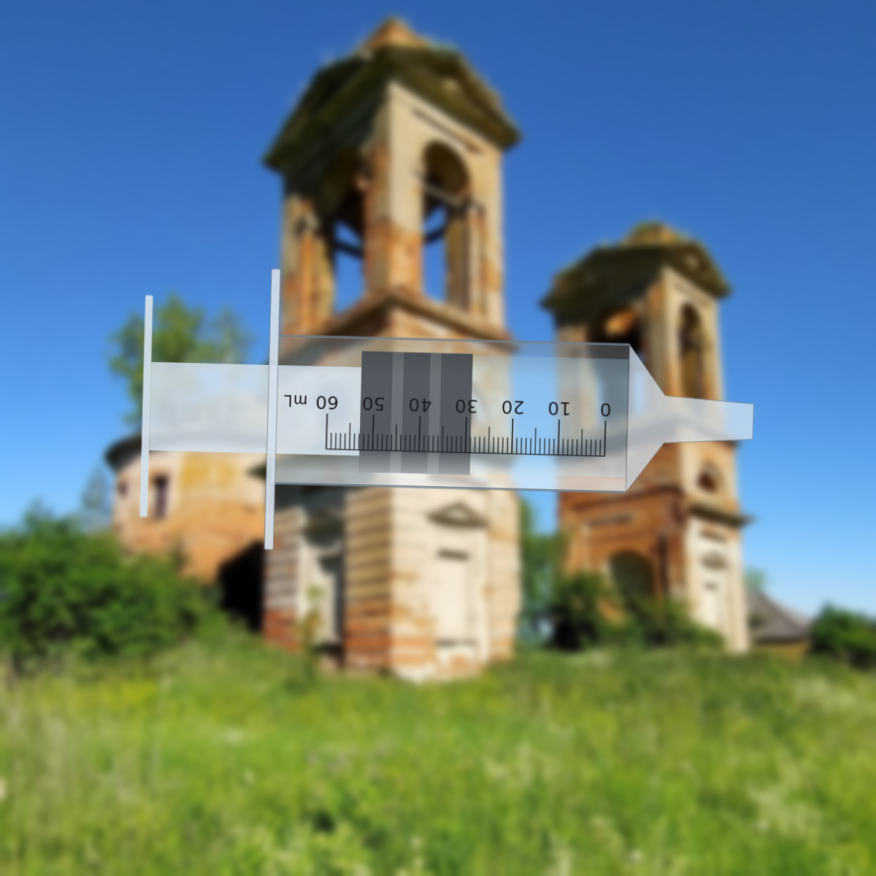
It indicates 29 mL
